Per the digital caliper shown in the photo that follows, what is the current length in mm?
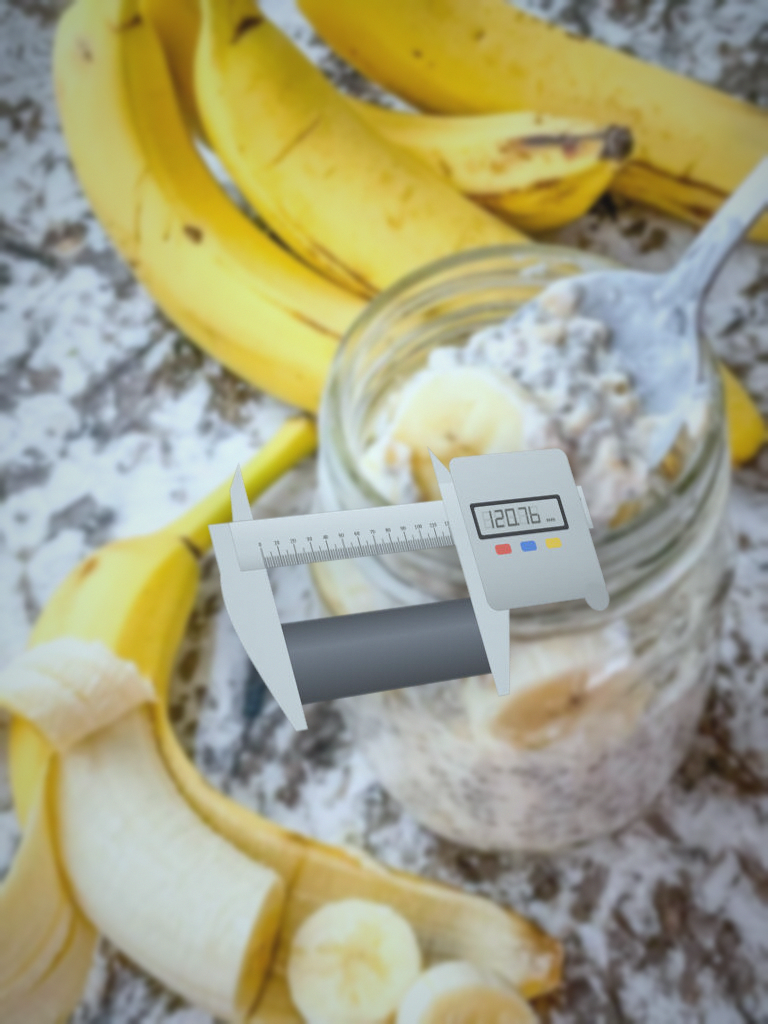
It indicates 120.76 mm
